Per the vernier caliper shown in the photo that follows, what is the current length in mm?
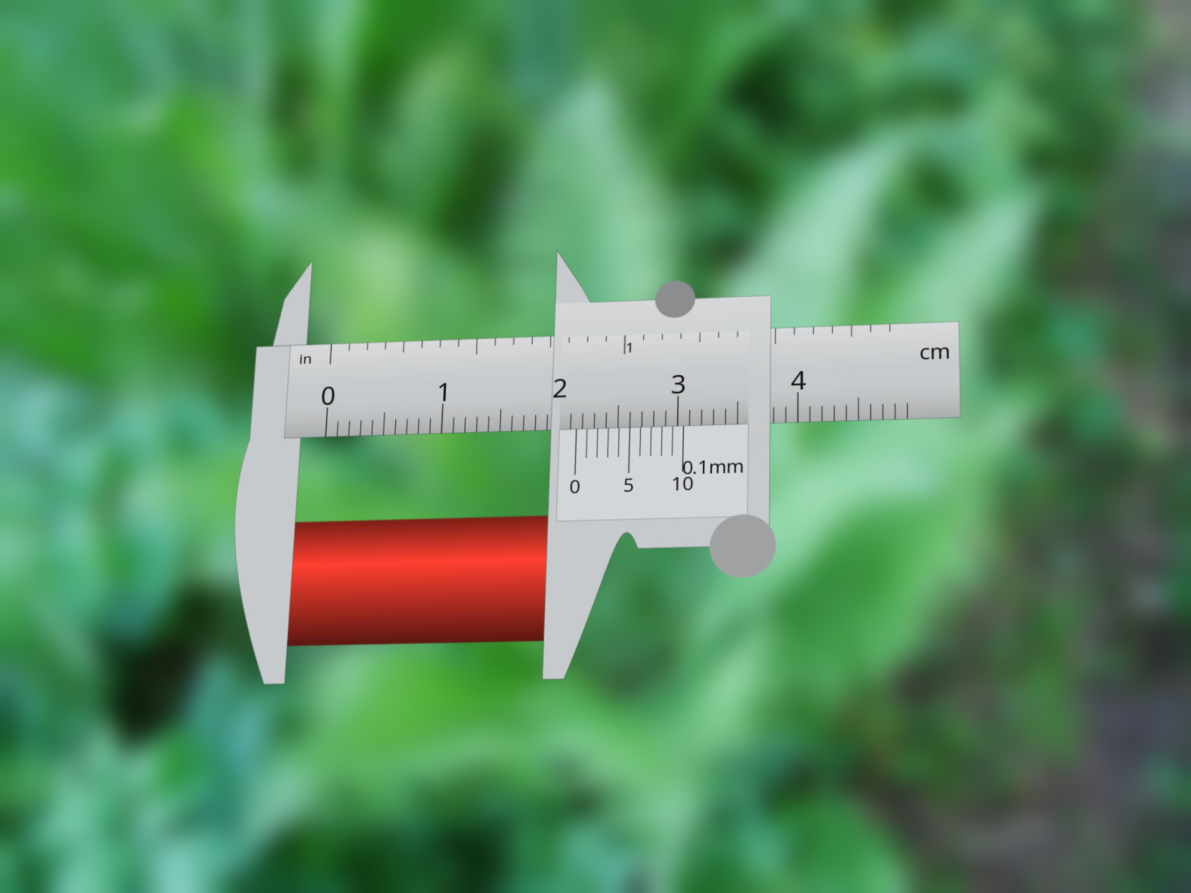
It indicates 21.5 mm
